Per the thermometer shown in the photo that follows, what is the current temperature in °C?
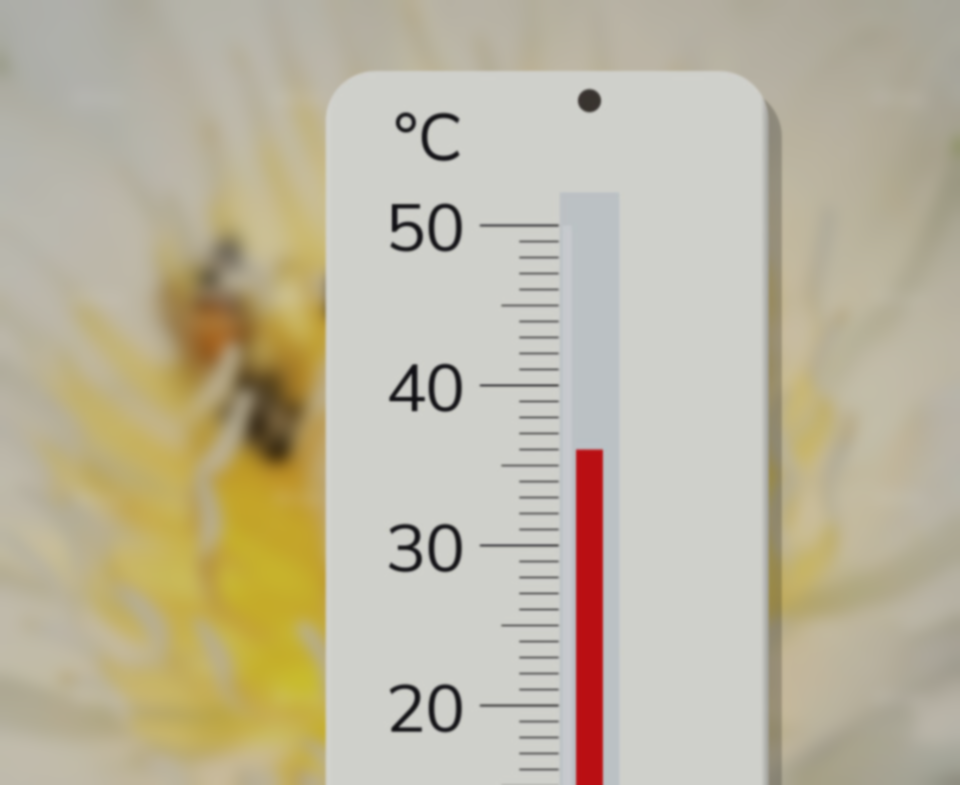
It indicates 36 °C
